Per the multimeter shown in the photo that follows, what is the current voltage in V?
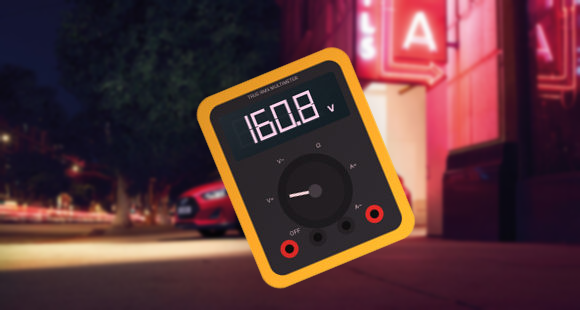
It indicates 160.8 V
